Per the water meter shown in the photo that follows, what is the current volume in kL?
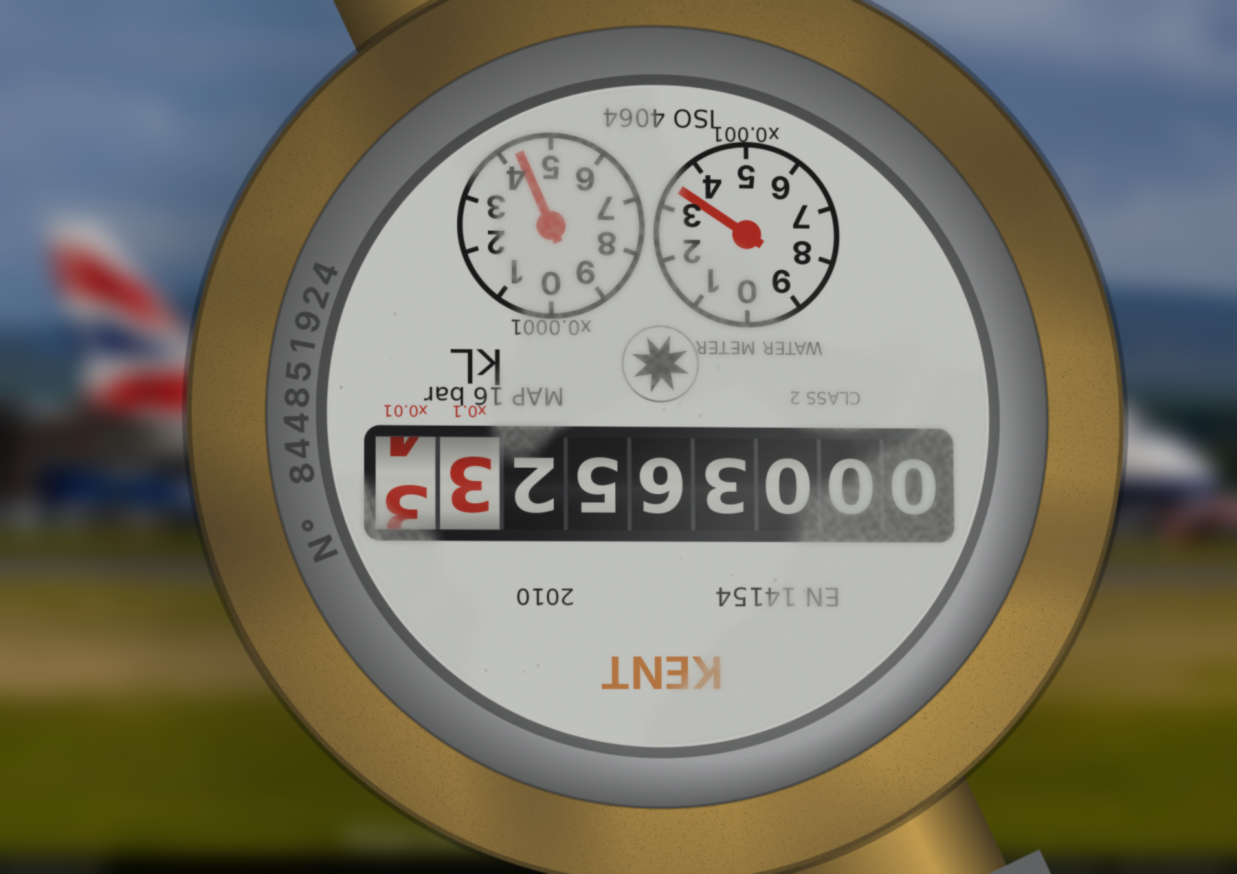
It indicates 3652.3334 kL
